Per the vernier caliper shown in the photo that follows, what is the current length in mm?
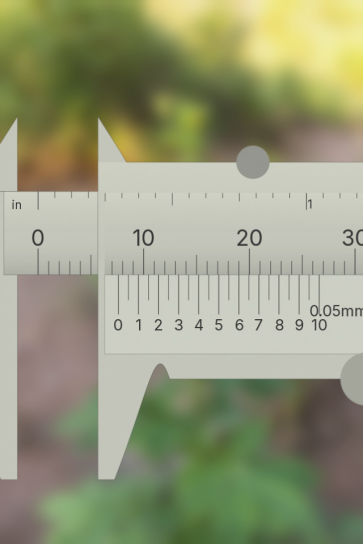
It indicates 7.6 mm
